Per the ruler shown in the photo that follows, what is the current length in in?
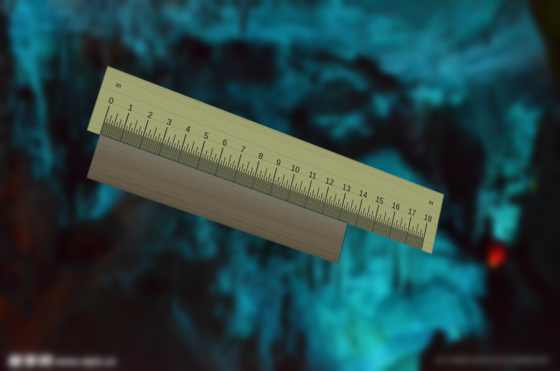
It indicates 13.5 in
